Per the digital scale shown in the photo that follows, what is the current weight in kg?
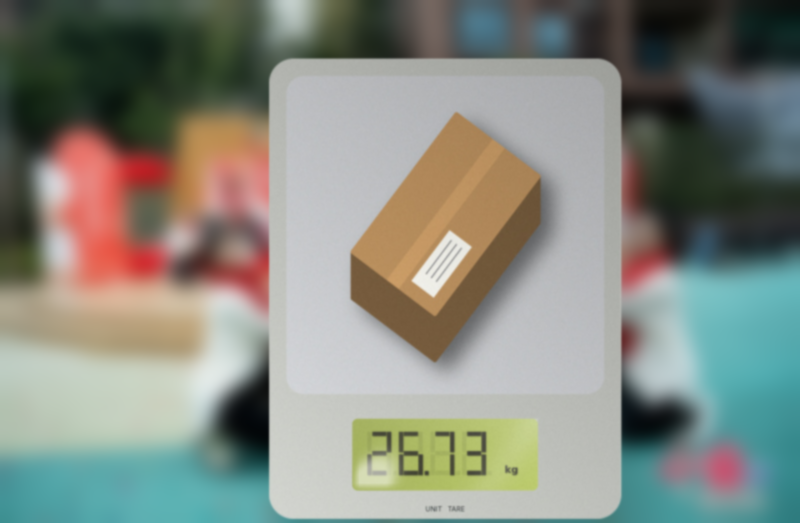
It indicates 26.73 kg
